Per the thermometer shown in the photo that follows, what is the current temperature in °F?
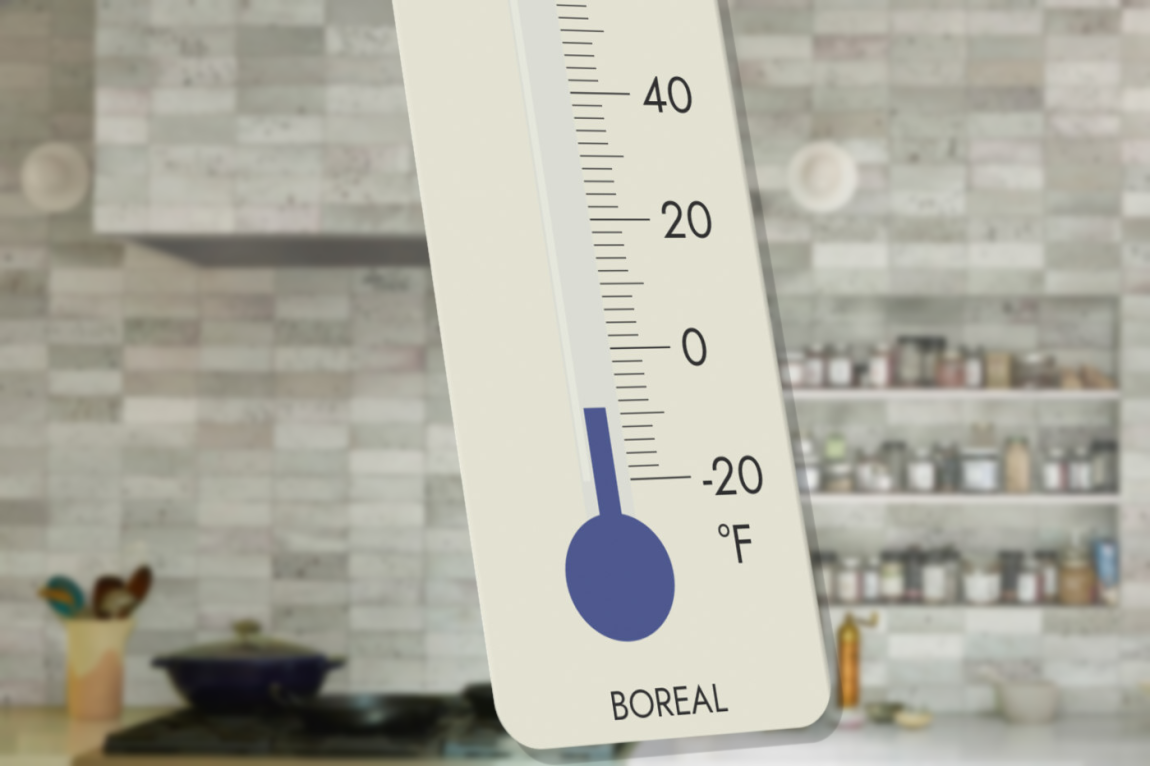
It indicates -9 °F
